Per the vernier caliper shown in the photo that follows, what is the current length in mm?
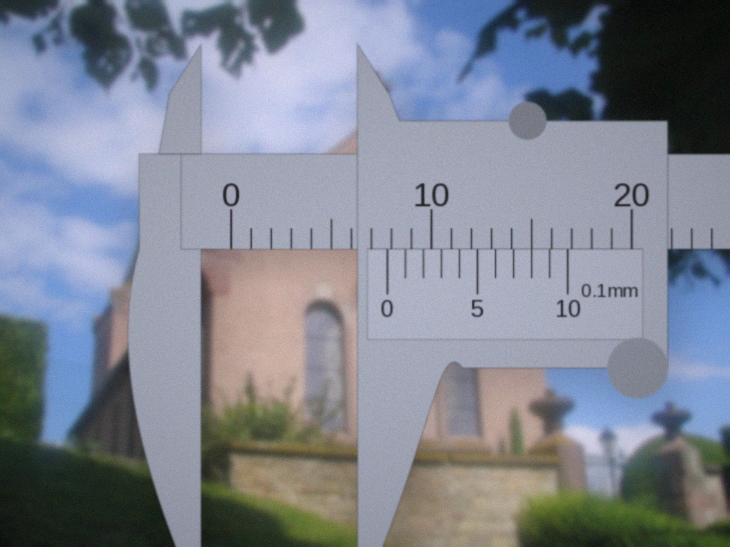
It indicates 7.8 mm
